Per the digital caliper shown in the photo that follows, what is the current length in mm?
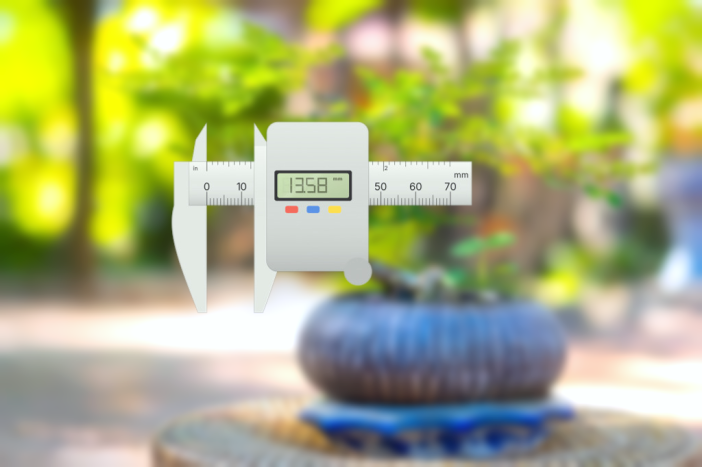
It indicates 13.58 mm
